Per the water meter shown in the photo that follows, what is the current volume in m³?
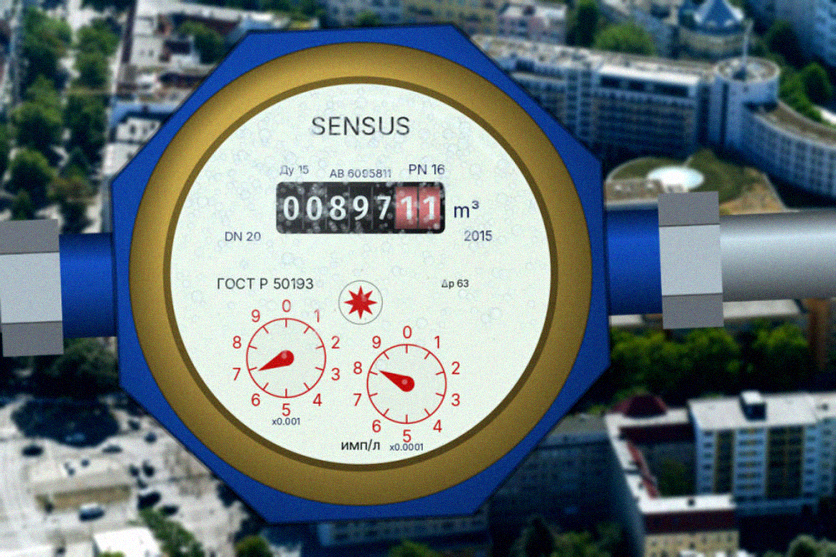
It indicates 897.1168 m³
